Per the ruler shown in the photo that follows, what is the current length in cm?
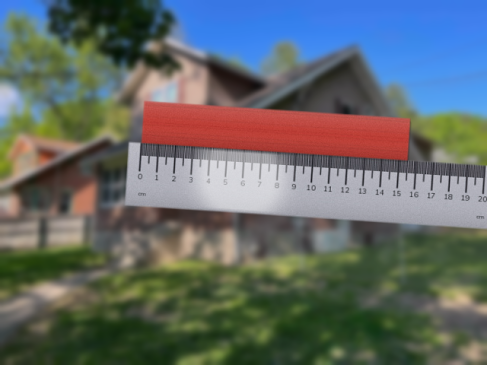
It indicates 15.5 cm
